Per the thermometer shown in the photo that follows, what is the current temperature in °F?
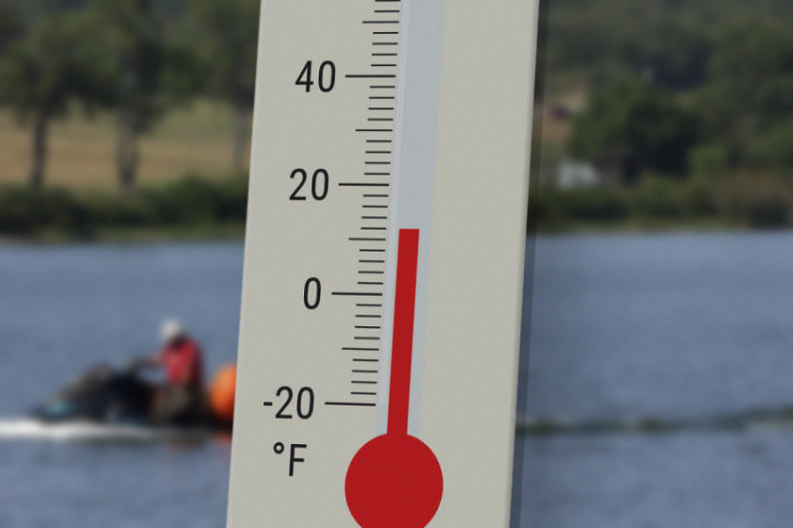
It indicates 12 °F
